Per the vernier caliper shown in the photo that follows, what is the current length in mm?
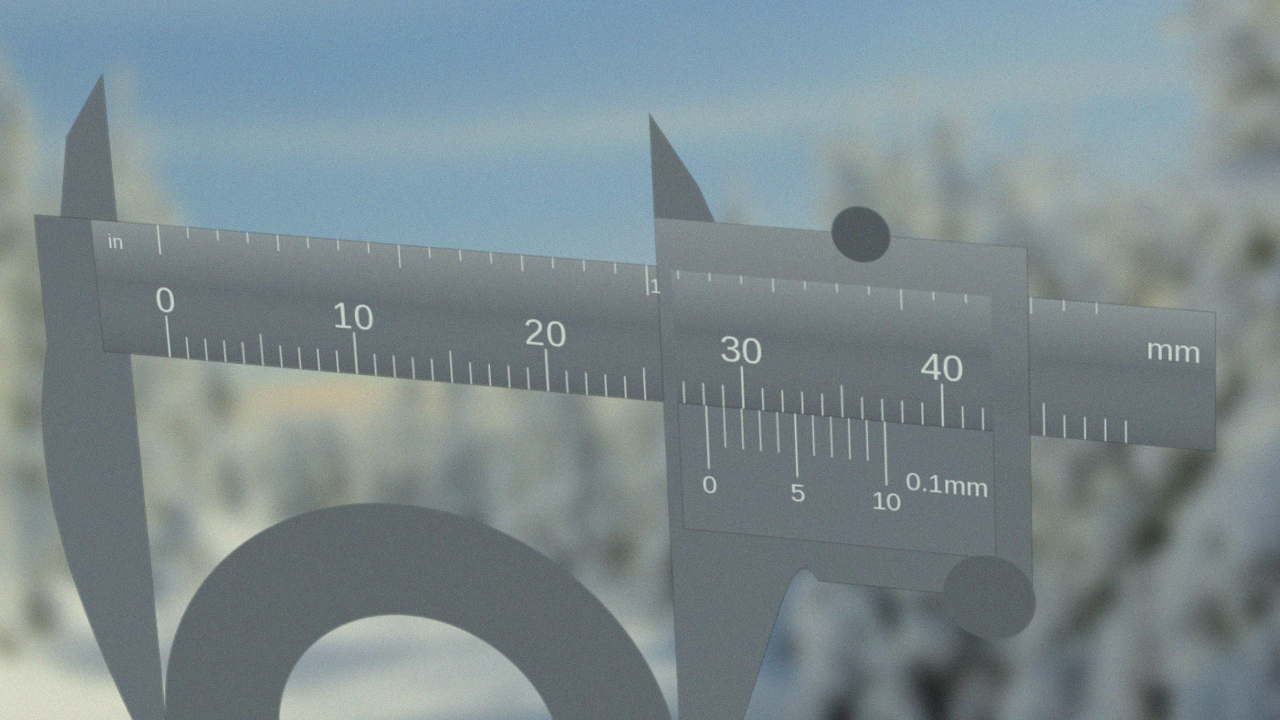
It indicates 28.1 mm
